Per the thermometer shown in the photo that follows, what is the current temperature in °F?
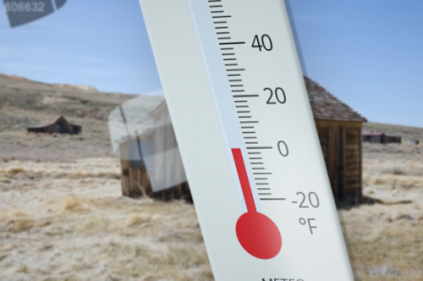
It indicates 0 °F
